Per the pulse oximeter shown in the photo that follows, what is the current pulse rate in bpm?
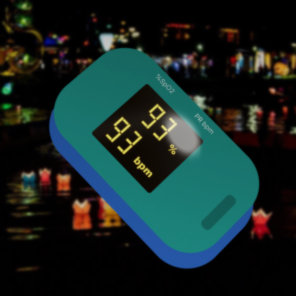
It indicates 93 bpm
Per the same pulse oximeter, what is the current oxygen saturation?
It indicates 93 %
